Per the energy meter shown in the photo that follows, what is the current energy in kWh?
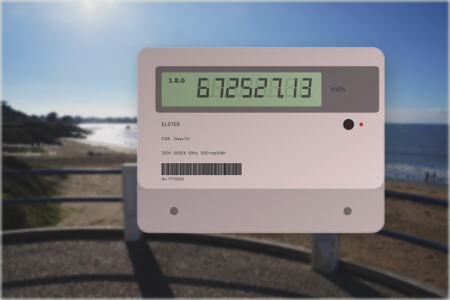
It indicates 672527.13 kWh
